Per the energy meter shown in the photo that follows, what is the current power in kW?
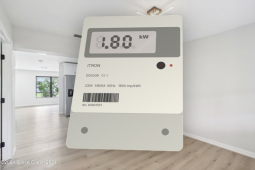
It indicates 1.80 kW
